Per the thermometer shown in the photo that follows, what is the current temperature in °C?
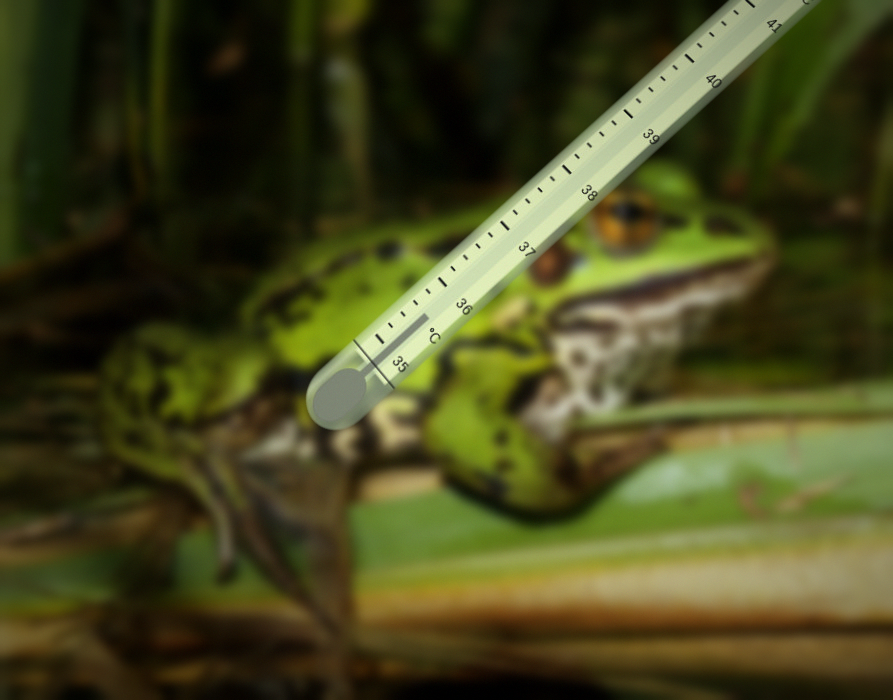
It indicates 35.6 °C
